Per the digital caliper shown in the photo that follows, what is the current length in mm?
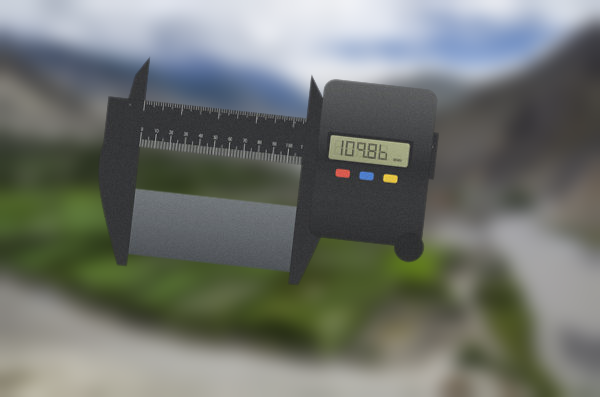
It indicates 109.86 mm
